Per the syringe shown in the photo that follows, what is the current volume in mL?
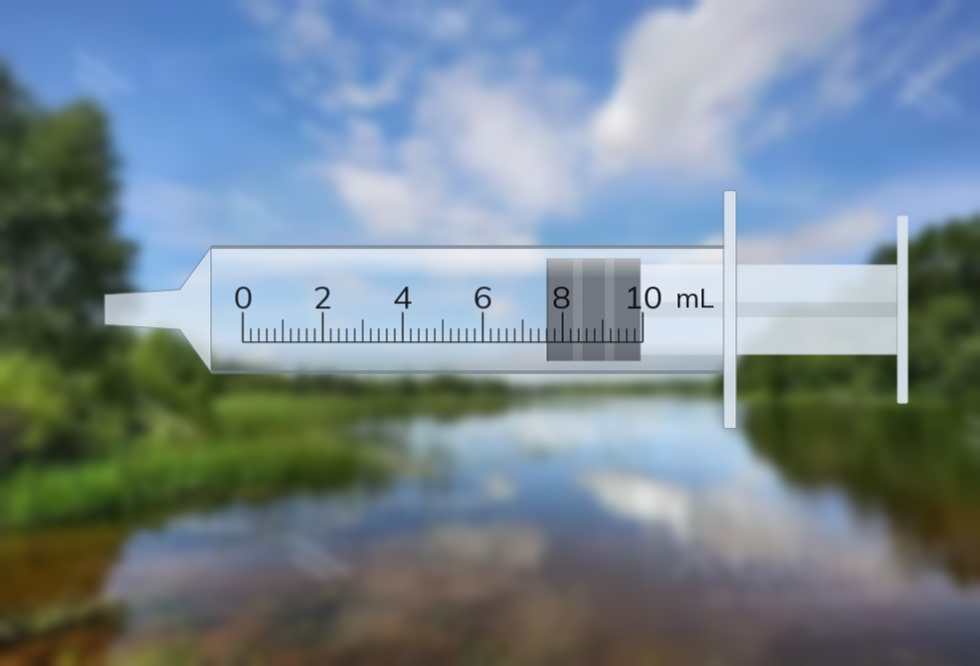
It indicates 7.6 mL
